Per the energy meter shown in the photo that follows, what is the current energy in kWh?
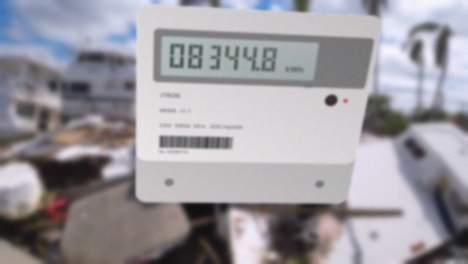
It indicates 8344.8 kWh
